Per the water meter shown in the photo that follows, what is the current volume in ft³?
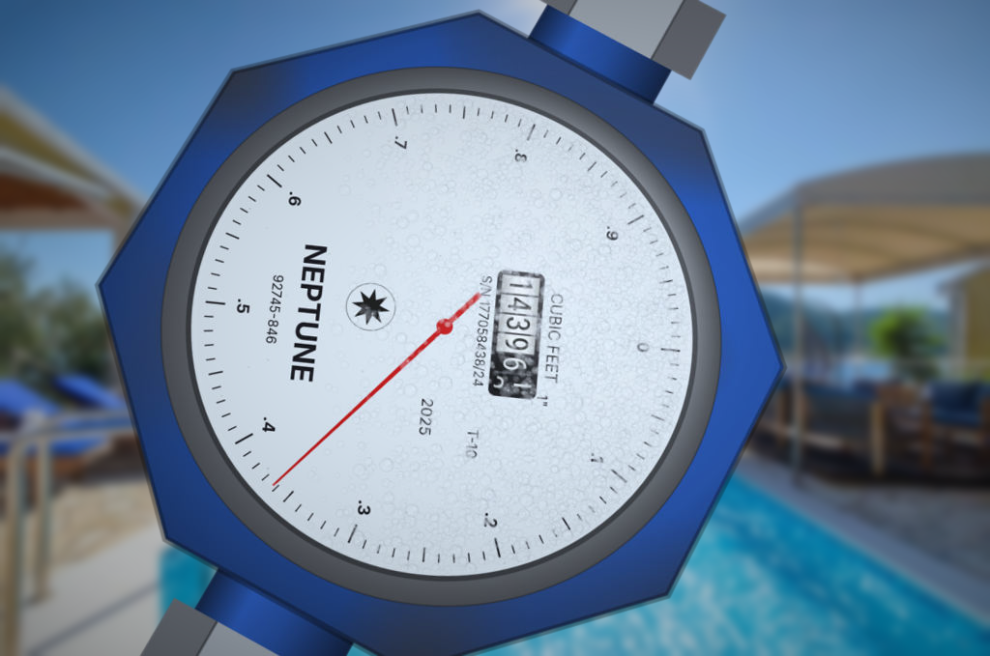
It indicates 143961.36 ft³
